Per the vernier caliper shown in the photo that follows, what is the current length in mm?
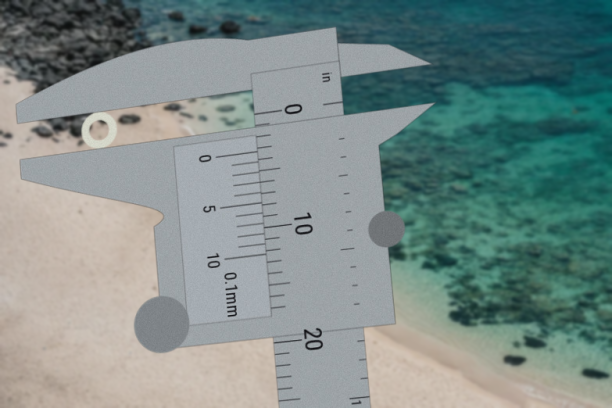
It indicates 3.3 mm
